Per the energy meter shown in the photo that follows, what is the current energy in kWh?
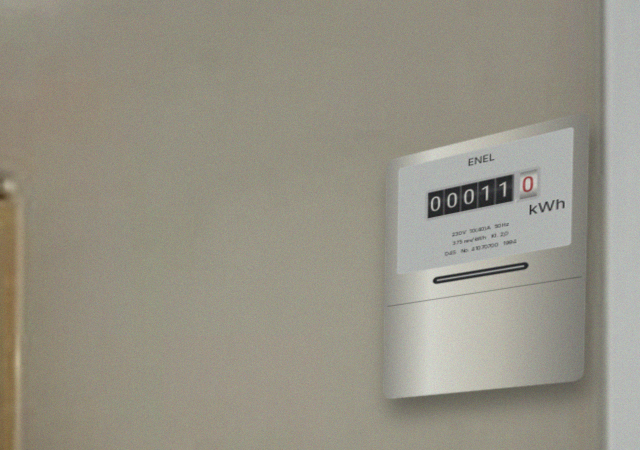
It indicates 11.0 kWh
